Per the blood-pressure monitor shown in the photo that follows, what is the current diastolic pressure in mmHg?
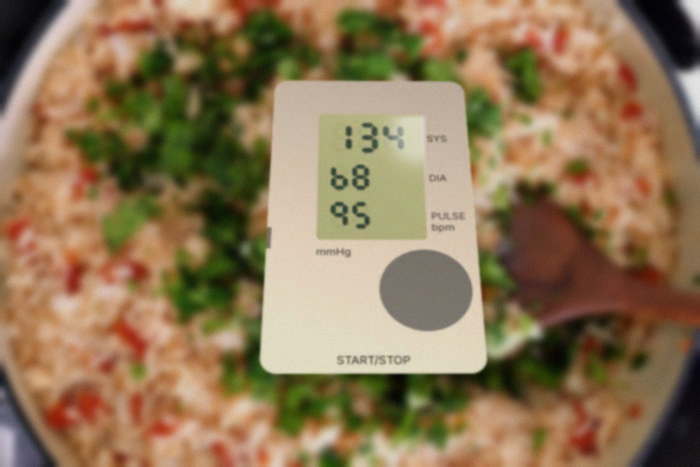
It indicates 68 mmHg
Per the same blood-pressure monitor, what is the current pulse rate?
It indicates 95 bpm
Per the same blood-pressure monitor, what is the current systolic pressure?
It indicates 134 mmHg
